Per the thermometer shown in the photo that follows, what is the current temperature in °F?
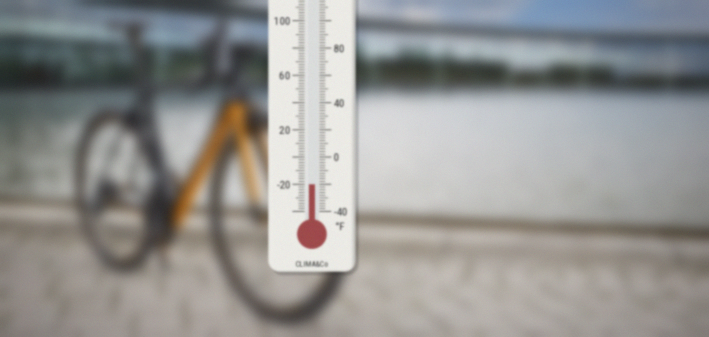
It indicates -20 °F
